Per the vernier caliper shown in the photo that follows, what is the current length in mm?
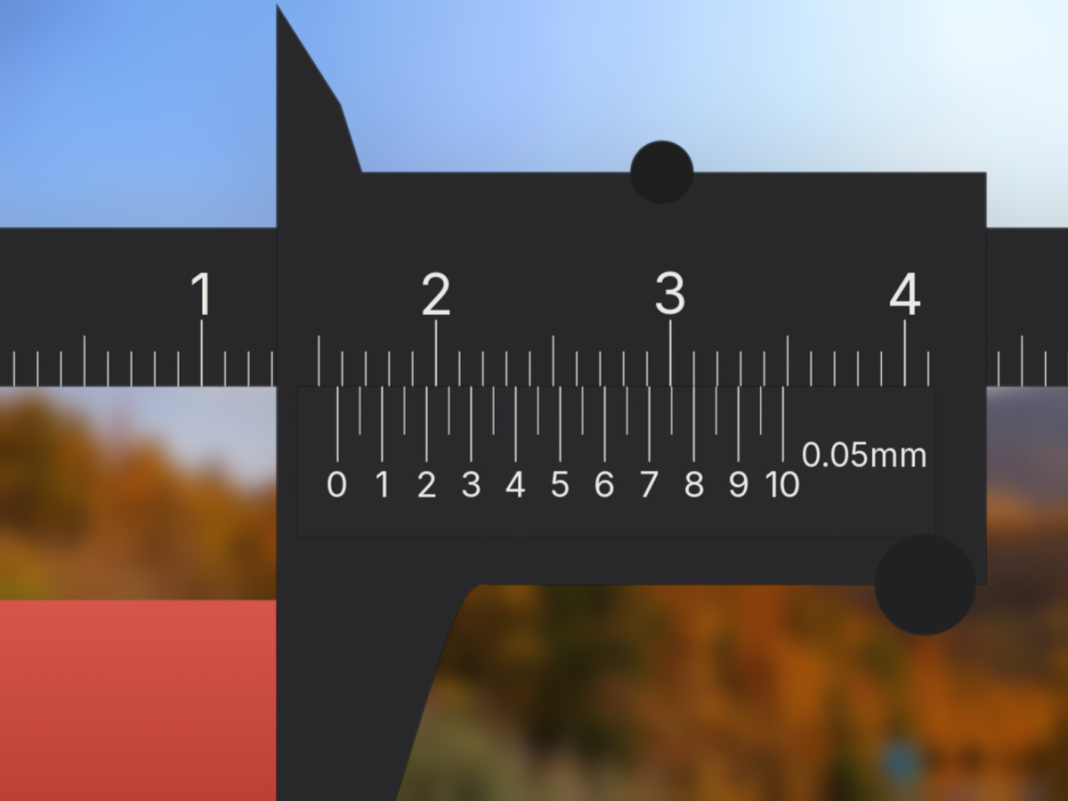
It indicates 15.80 mm
